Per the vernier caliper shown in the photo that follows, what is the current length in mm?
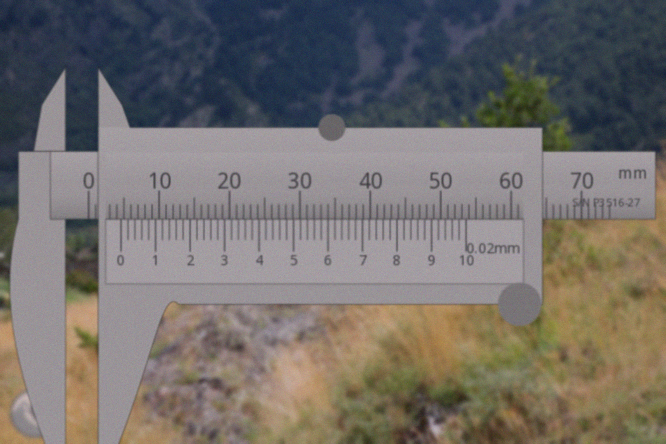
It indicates 4.6 mm
